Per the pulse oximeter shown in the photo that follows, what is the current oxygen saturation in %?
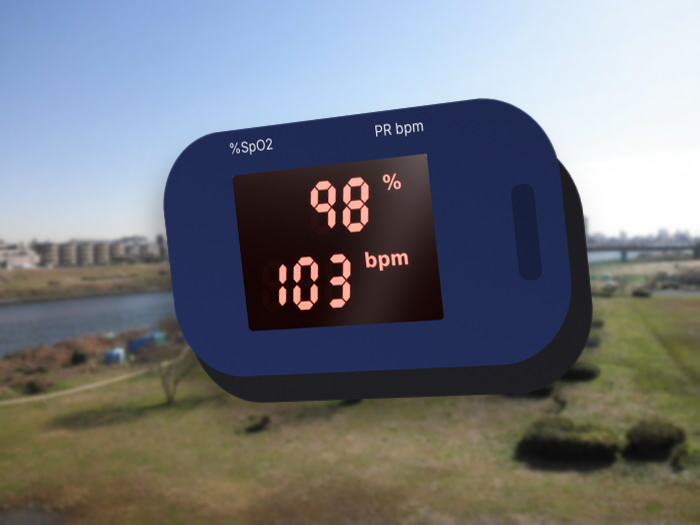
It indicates 98 %
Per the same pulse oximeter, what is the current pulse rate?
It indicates 103 bpm
